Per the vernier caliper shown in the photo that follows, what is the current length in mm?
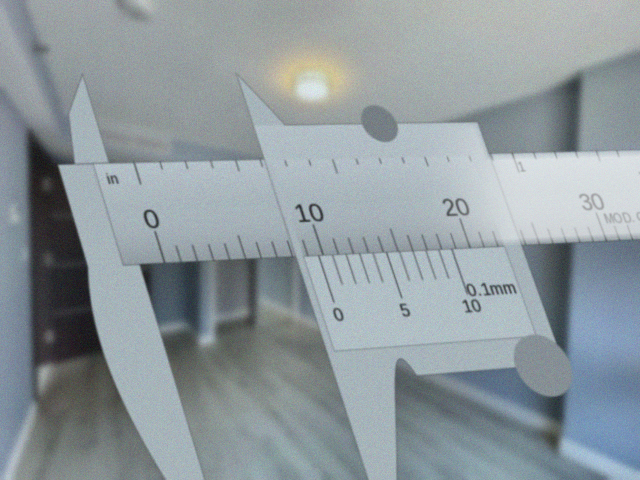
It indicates 9.7 mm
